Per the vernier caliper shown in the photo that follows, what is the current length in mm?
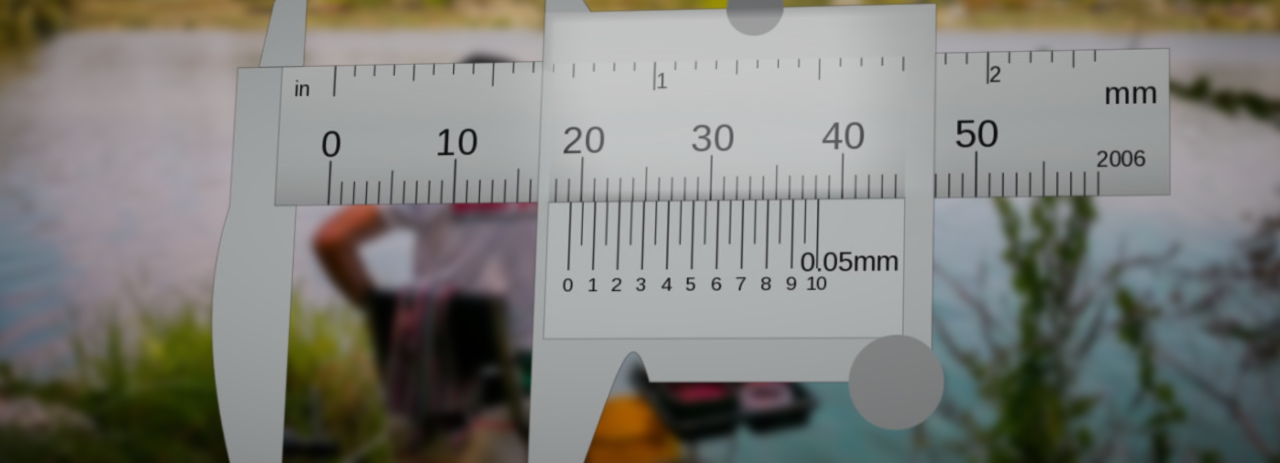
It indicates 19.2 mm
